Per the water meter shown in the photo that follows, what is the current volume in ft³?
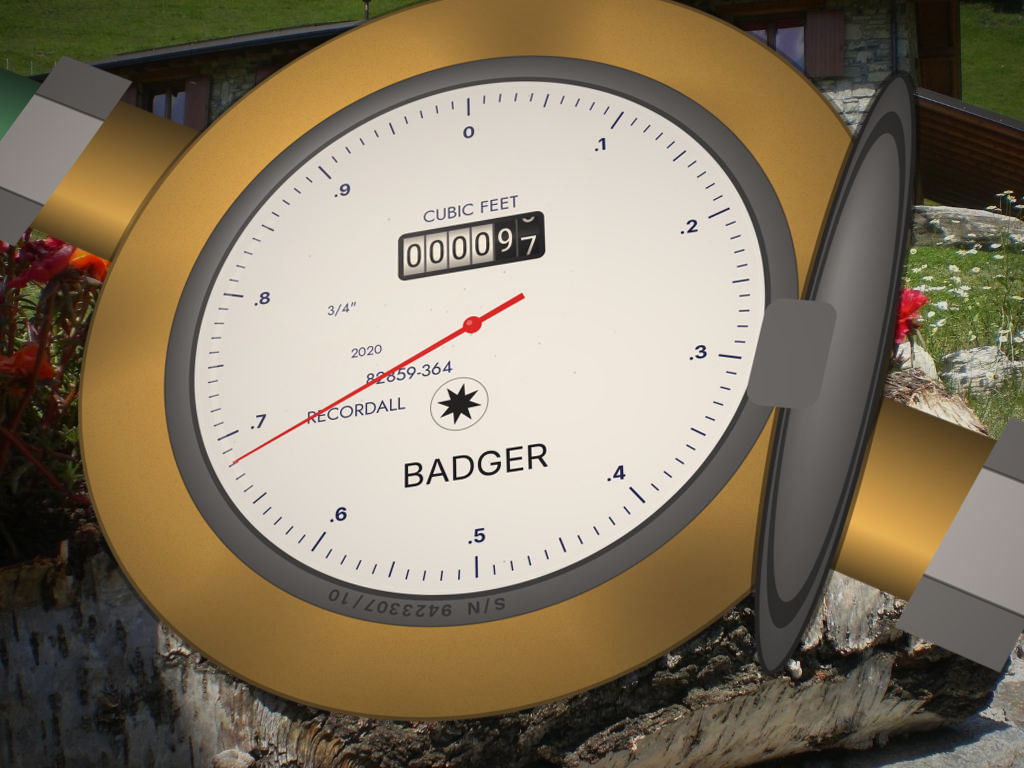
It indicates 96.68 ft³
